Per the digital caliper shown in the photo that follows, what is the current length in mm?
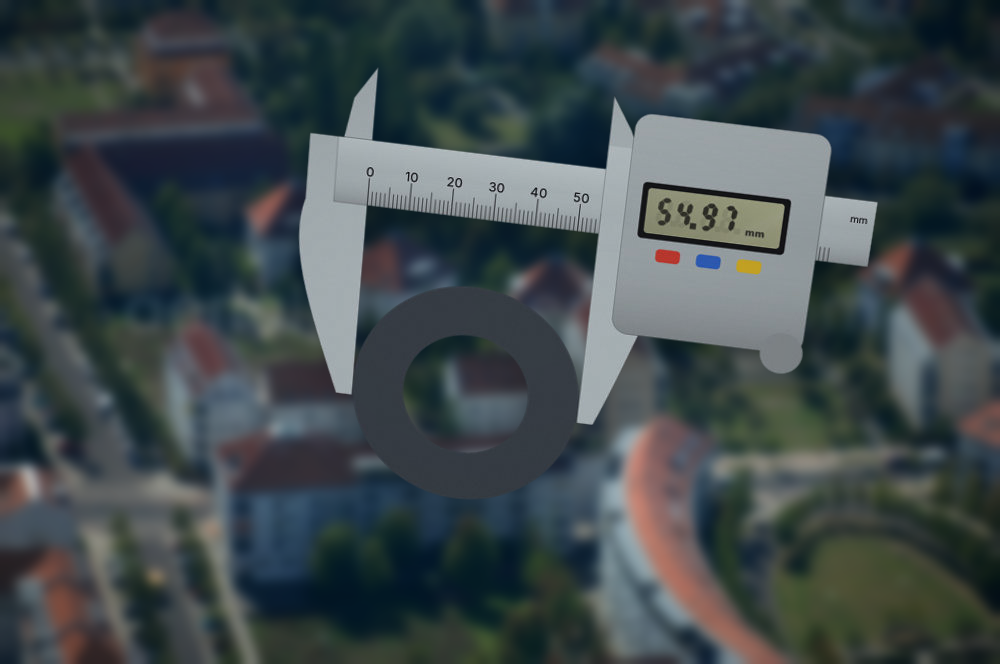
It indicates 54.97 mm
